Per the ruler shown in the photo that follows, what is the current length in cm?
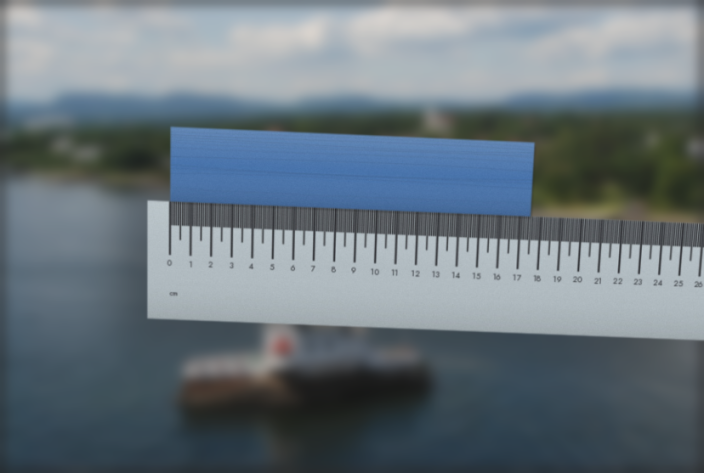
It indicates 17.5 cm
